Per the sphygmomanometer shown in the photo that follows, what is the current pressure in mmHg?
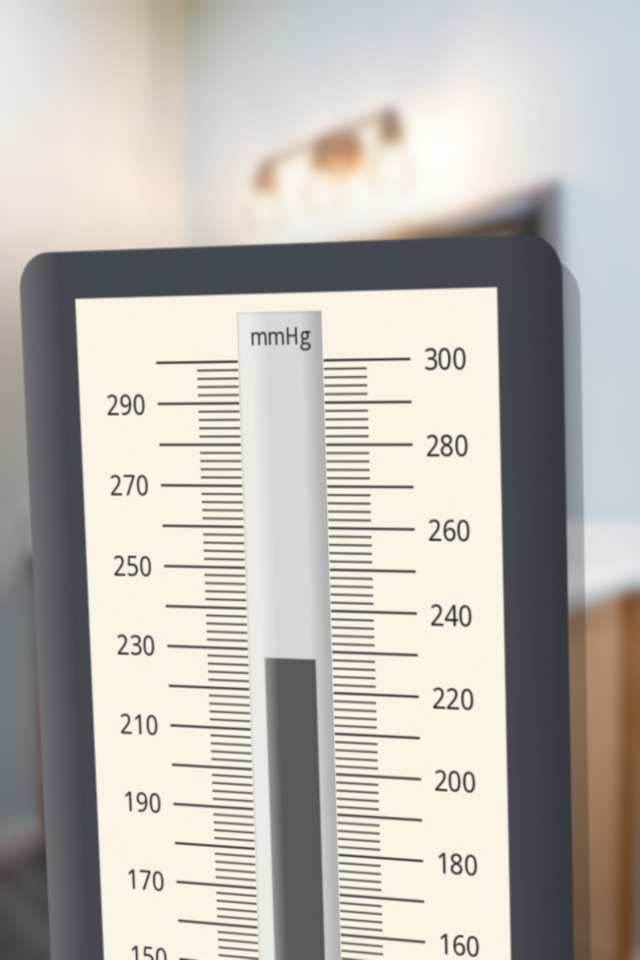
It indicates 228 mmHg
